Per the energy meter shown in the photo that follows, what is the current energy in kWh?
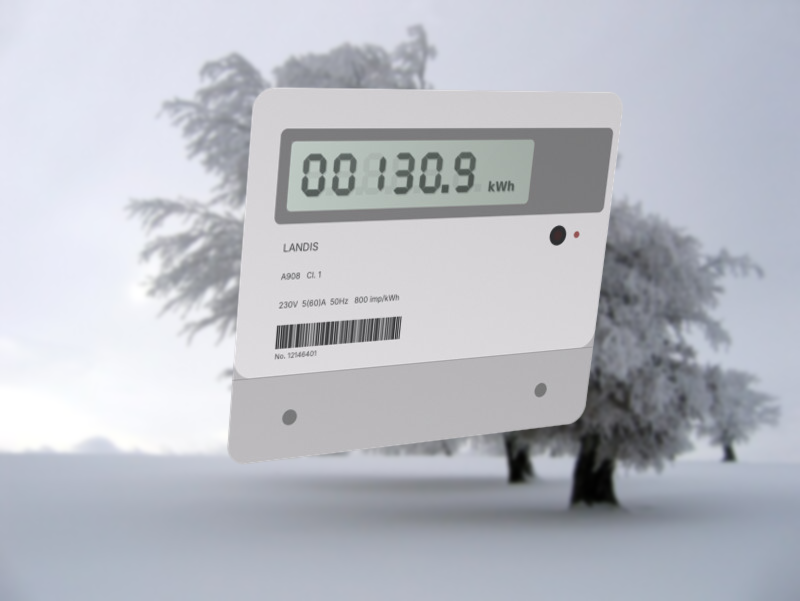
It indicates 130.9 kWh
